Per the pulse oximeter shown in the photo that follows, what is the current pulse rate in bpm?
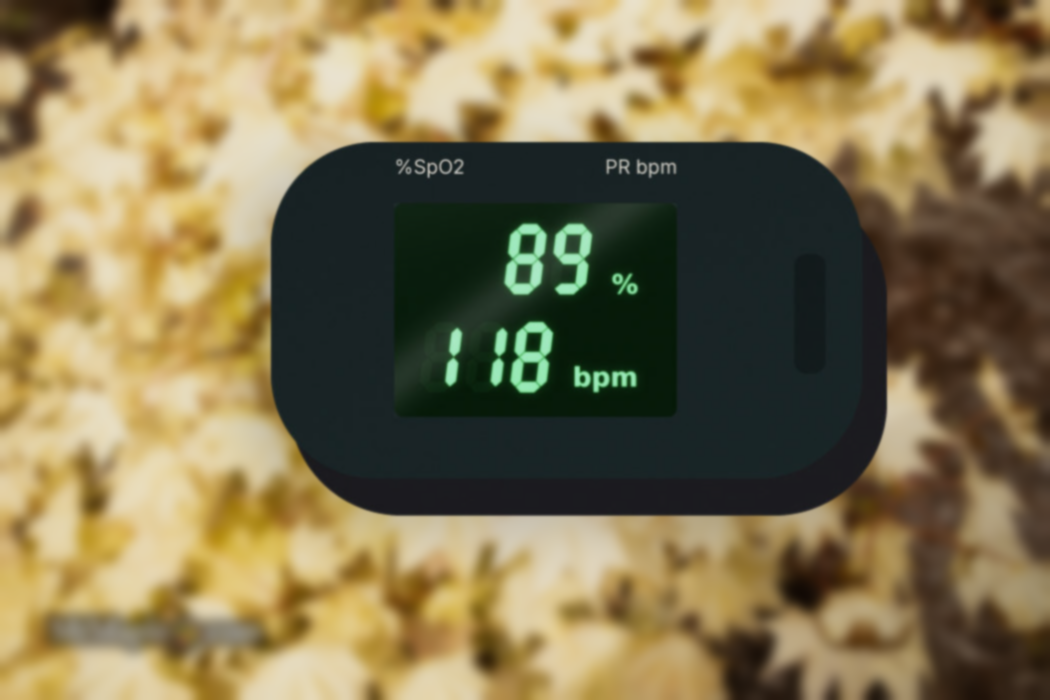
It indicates 118 bpm
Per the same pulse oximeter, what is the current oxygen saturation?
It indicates 89 %
